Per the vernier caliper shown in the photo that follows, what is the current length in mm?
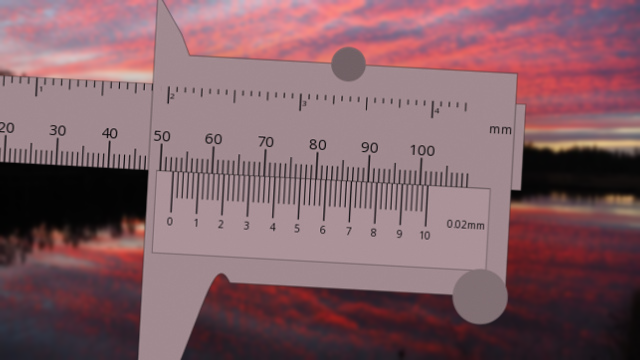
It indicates 52.5 mm
